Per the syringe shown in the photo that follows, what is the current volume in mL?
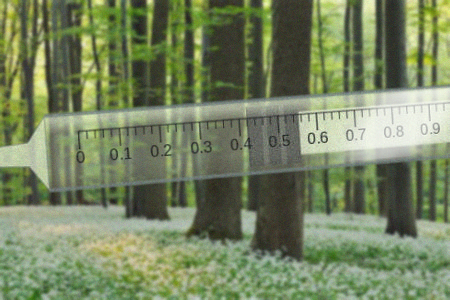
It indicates 0.42 mL
